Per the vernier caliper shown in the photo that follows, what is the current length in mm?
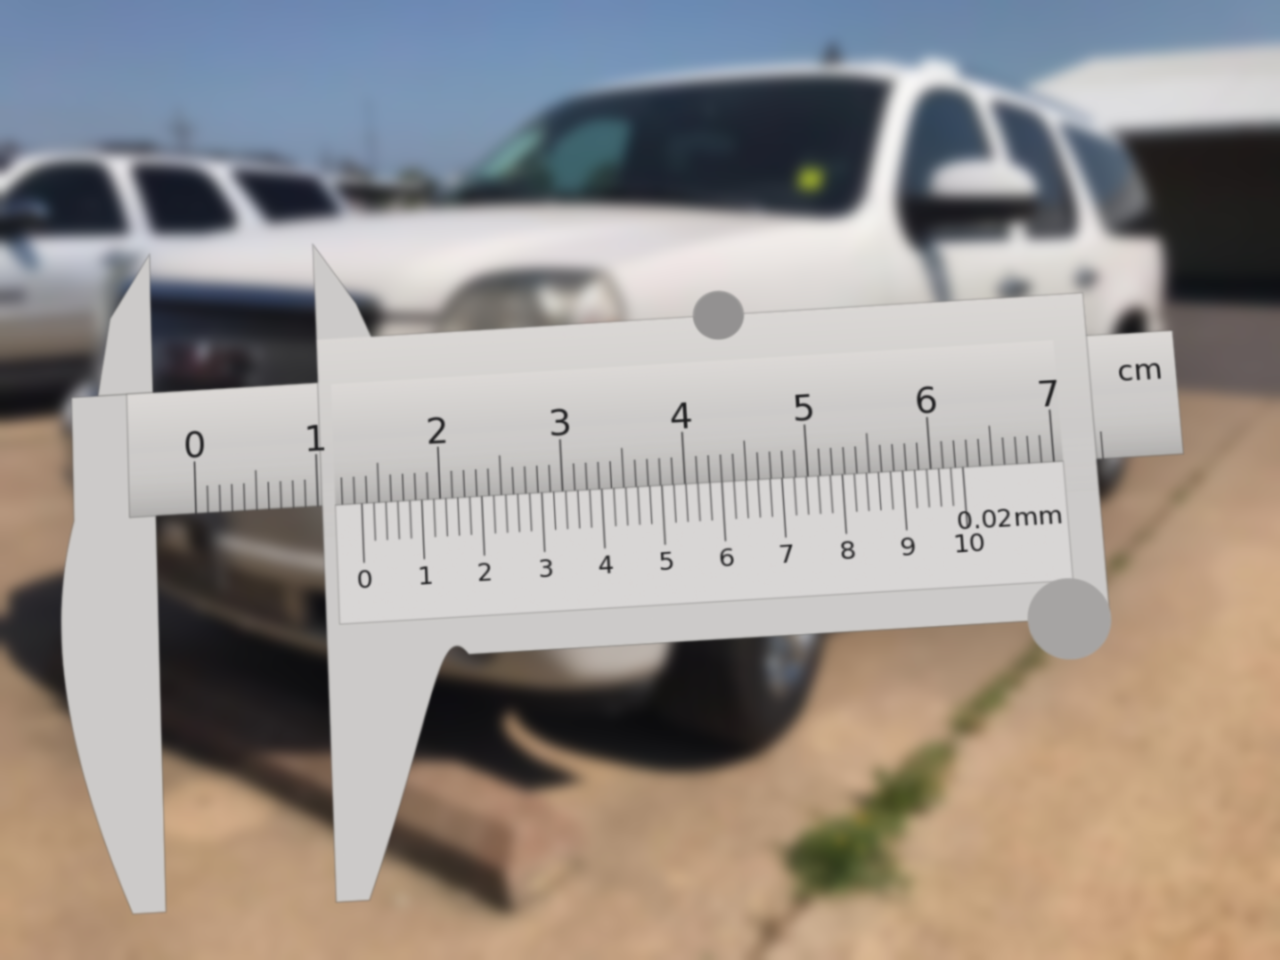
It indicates 13.6 mm
